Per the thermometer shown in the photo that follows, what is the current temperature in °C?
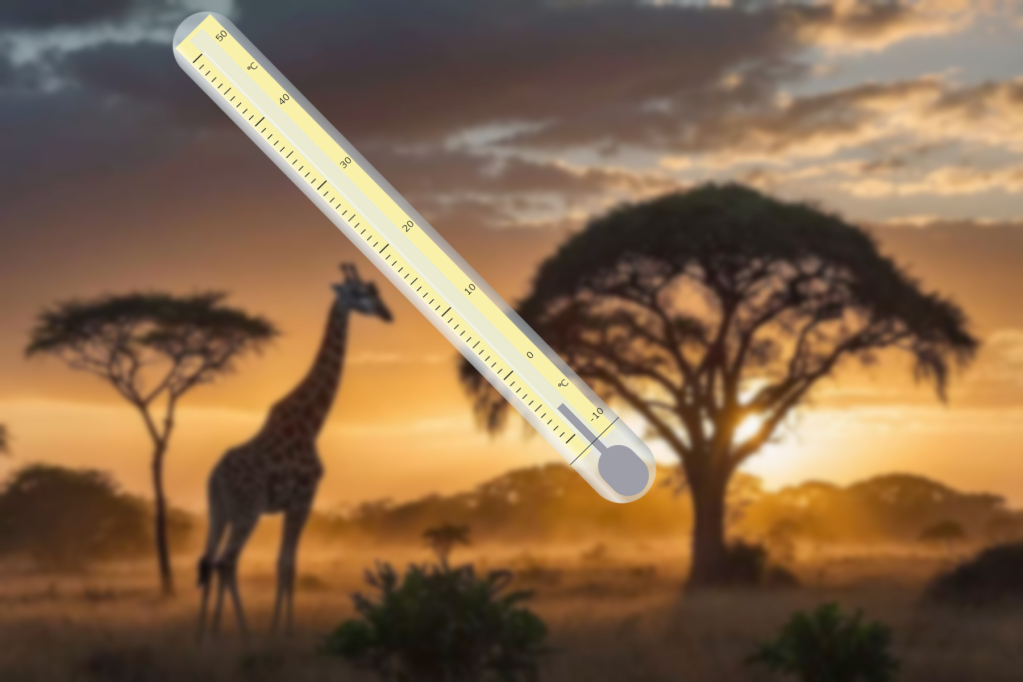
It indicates -6.5 °C
